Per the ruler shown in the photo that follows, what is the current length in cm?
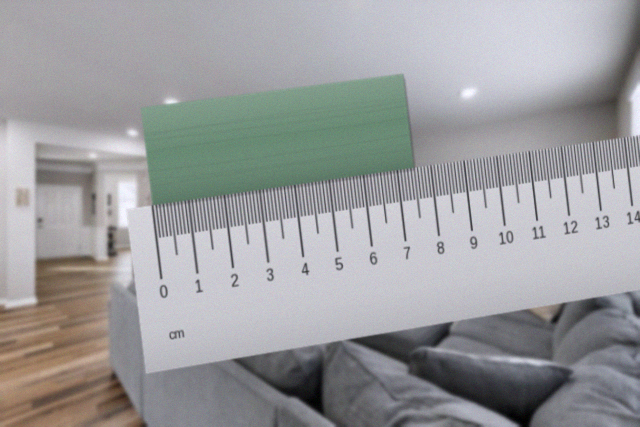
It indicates 7.5 cm
